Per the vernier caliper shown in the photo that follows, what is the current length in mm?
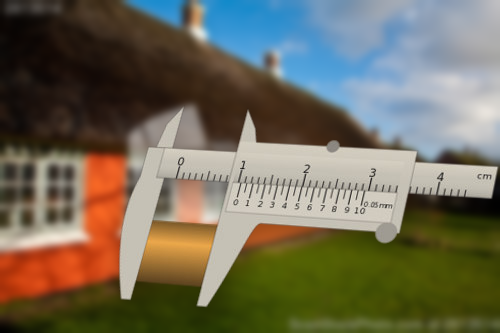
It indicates 10.4 mm
